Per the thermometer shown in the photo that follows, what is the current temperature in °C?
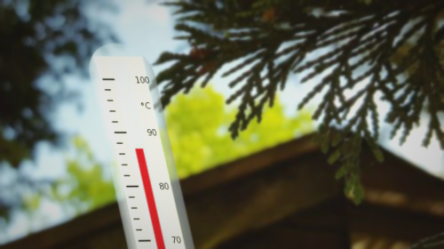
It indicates 87 °C
